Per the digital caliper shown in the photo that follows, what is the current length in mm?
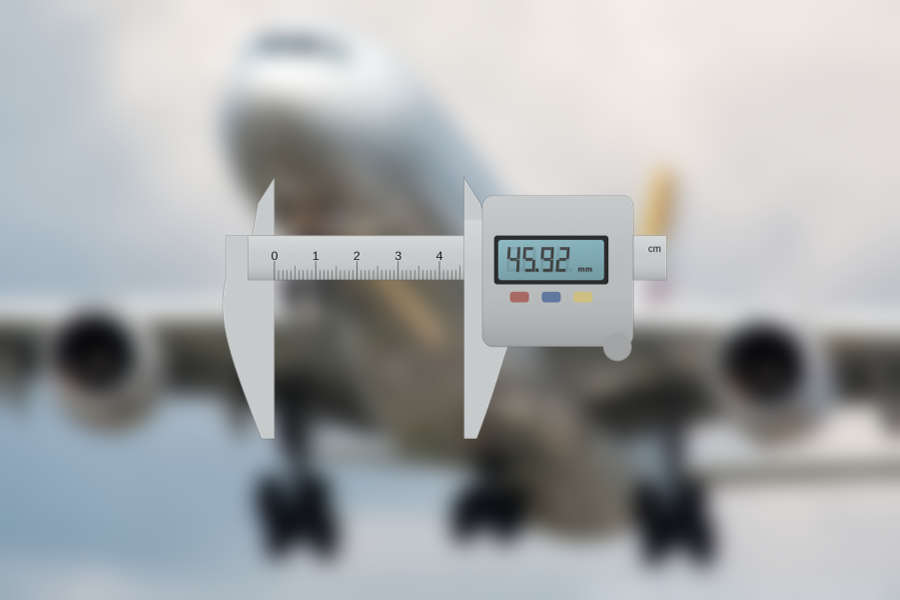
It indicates 45.92 mm
